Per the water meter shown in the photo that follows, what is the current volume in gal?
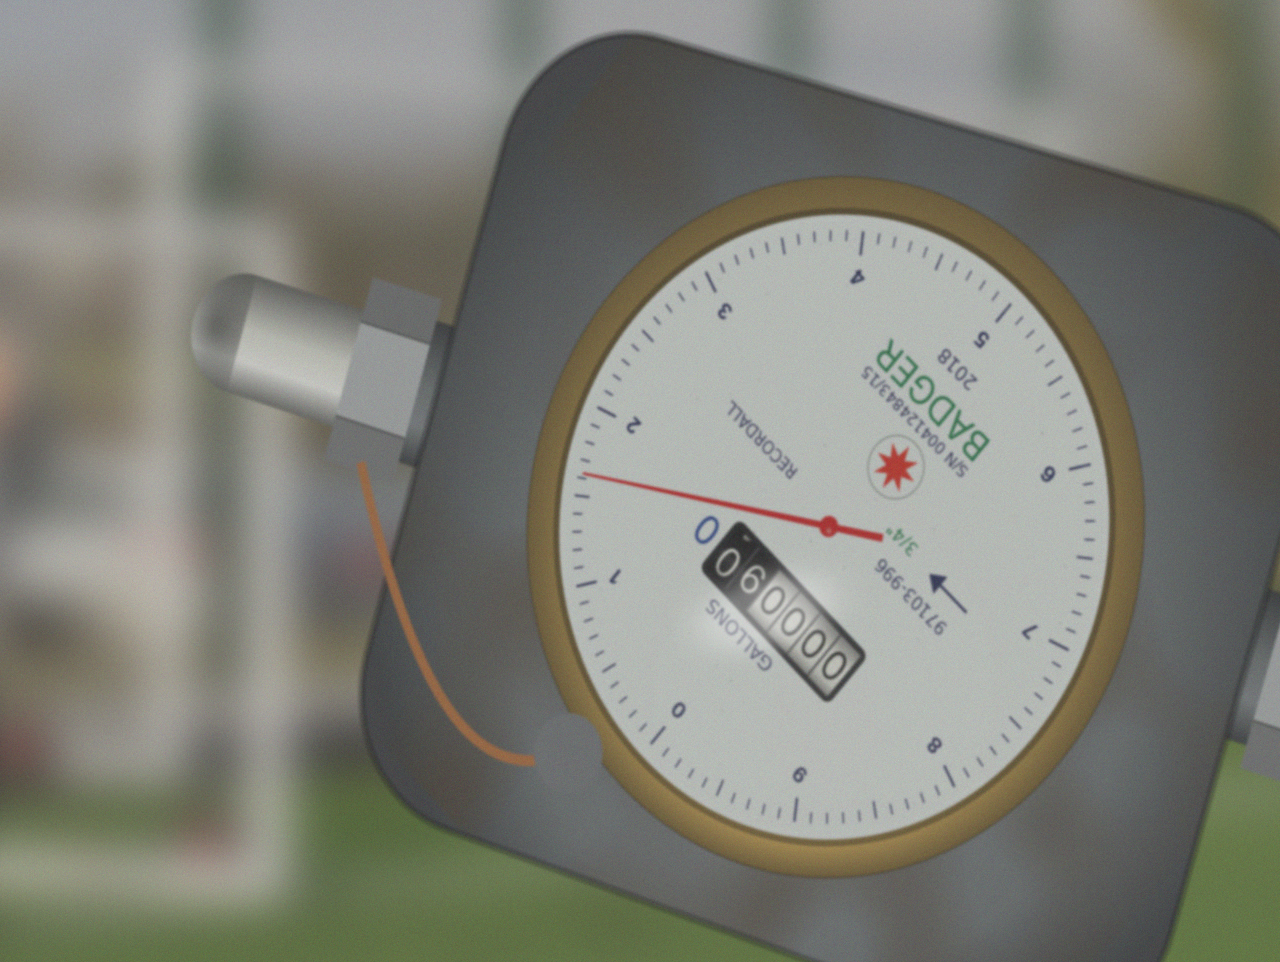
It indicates 901.6 gal
